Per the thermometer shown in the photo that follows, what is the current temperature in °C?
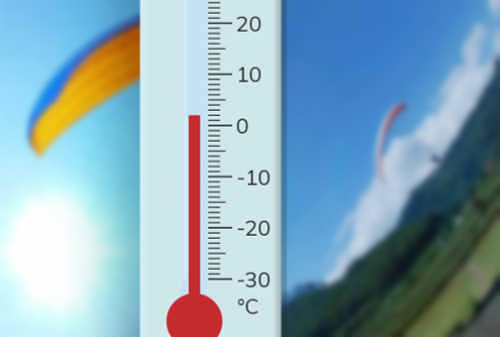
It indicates 2 °C
